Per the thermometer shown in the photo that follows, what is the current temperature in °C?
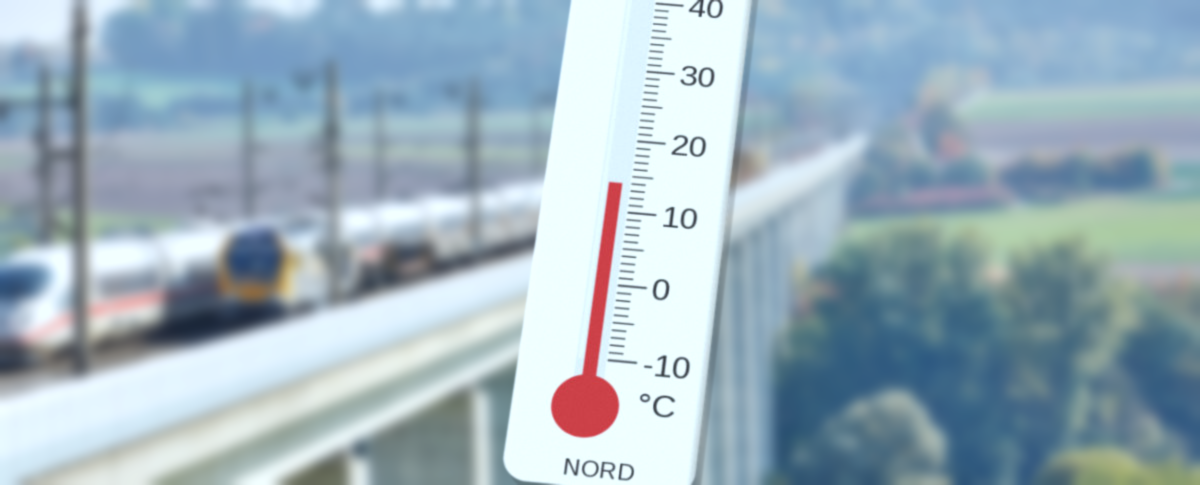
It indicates 14 °C
